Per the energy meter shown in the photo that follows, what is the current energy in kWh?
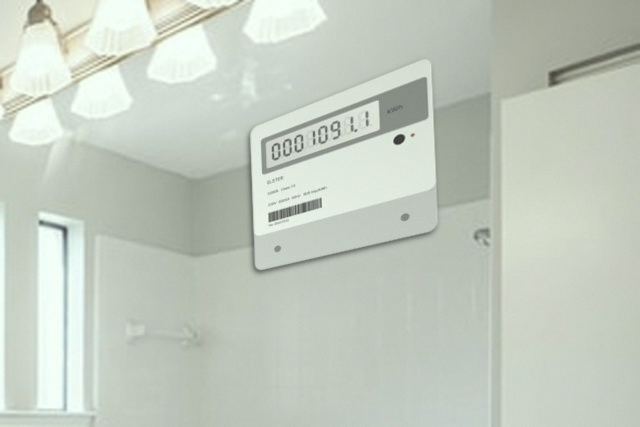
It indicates 1091.1 kWh
